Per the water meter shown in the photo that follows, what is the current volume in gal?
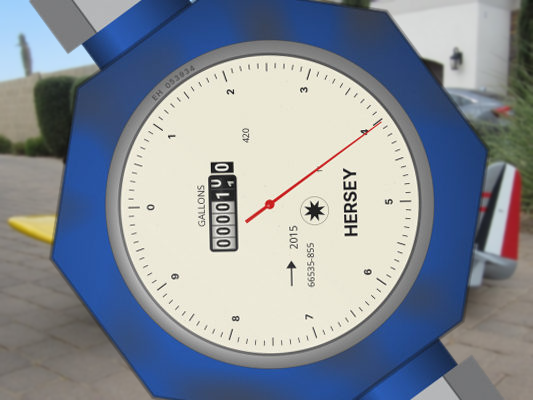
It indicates 104.0 gal
